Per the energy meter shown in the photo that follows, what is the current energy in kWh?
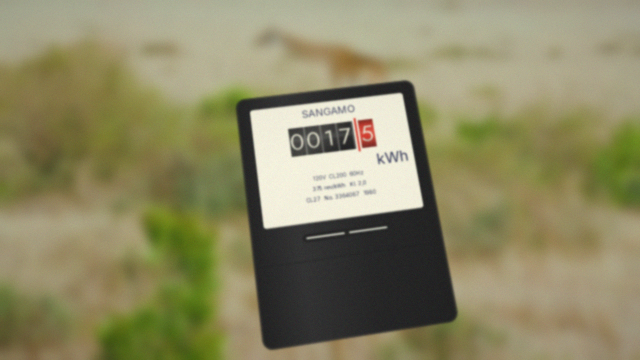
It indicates 17.5 kWh
